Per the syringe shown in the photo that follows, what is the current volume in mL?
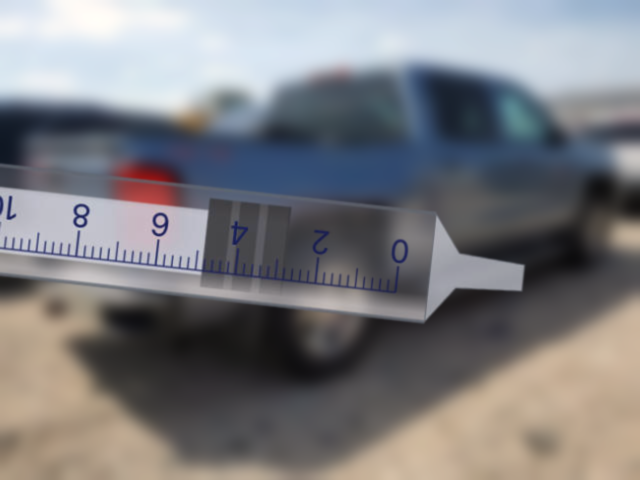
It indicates 2.8 mL
